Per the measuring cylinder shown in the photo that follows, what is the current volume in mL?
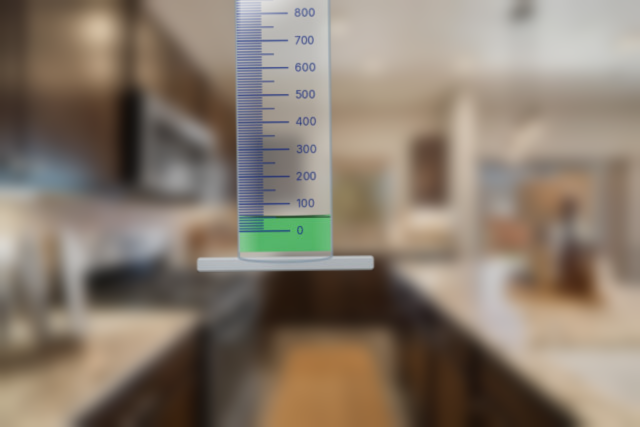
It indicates 50 mL
